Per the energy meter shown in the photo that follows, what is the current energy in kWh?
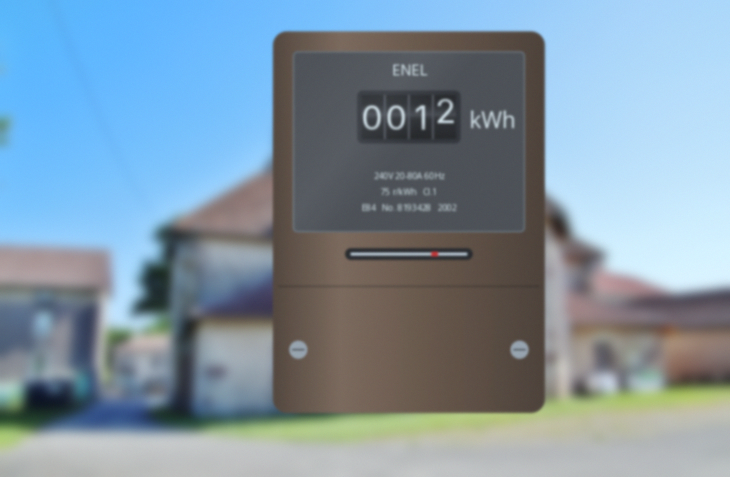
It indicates 12 kWh
